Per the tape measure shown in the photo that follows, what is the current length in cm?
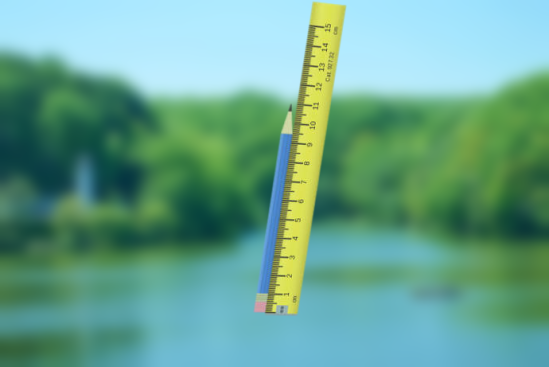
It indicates 11 cm
